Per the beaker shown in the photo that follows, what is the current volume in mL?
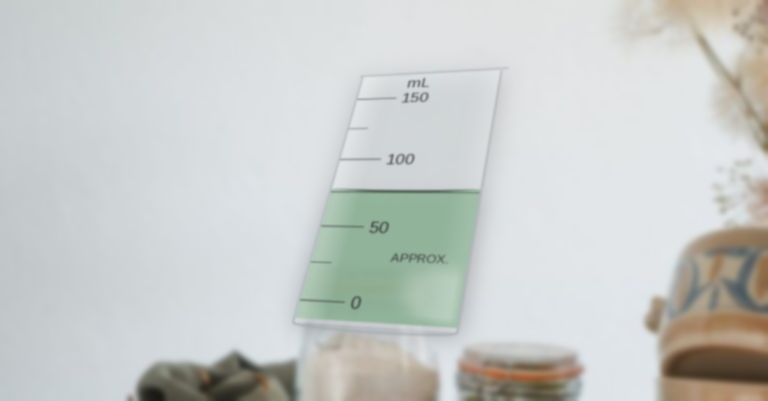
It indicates 75 mL
